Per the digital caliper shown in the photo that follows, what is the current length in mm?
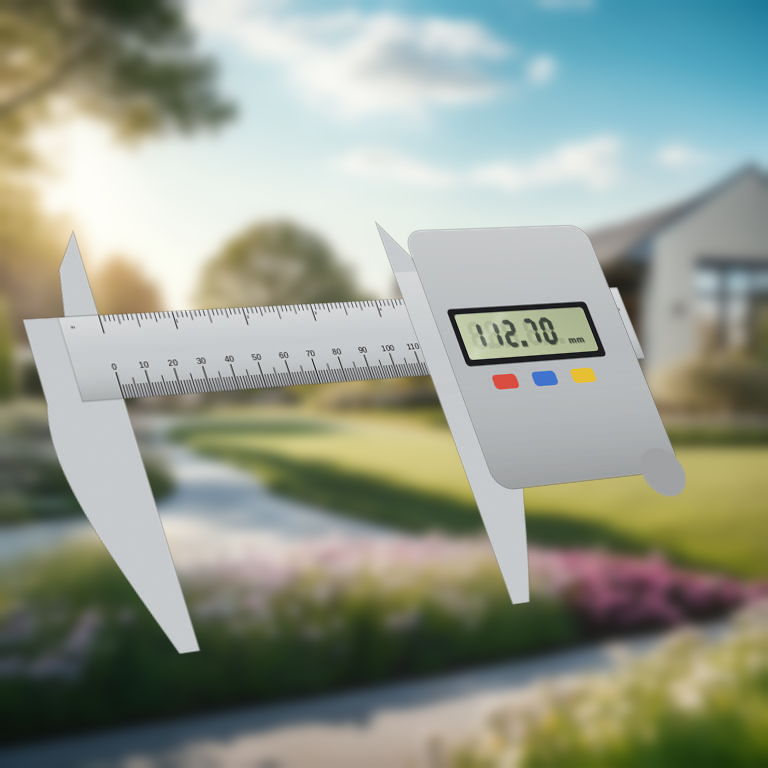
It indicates 112.70 mm
